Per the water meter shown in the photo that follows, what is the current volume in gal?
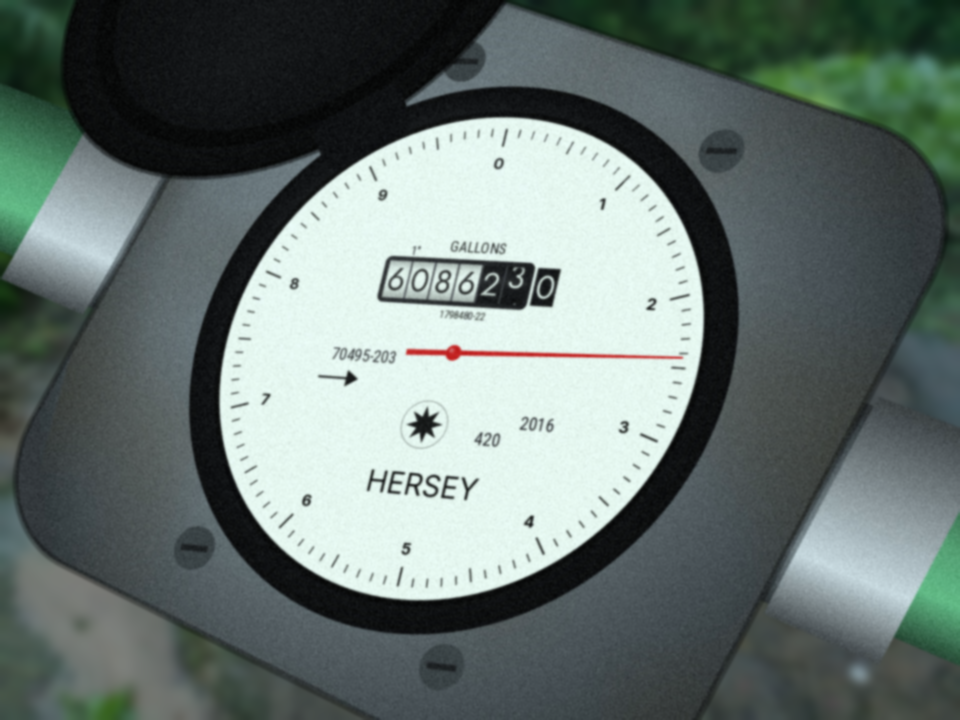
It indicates 6086232.4 gal
